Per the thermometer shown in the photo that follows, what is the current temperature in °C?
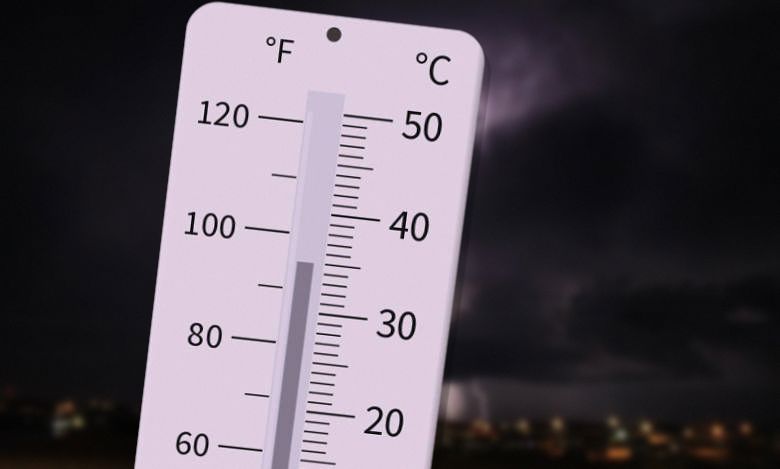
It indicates 35 °C
